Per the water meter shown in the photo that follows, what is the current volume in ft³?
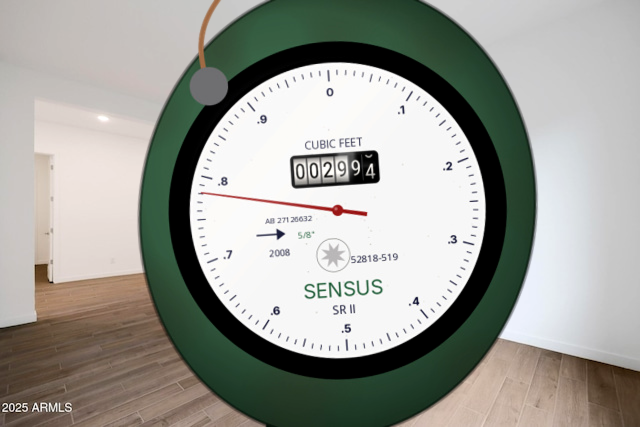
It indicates 2993.78 ft³
